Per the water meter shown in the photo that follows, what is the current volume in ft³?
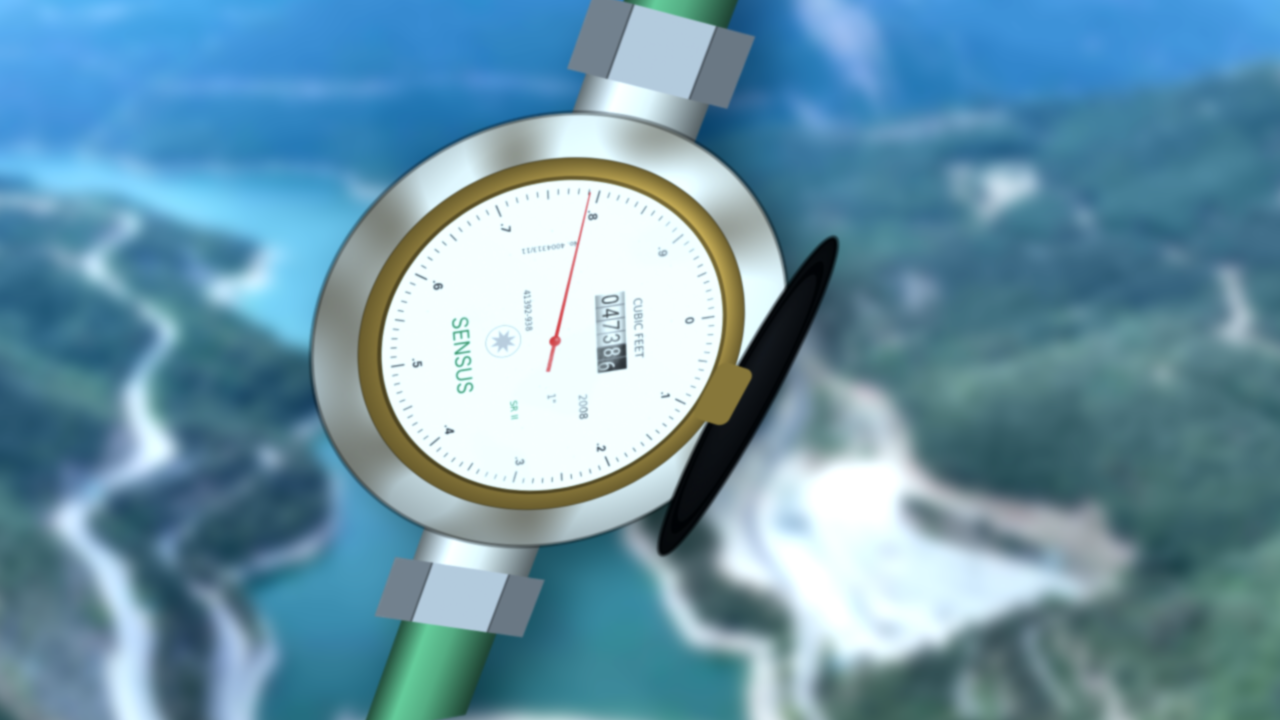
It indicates 47385.79 ft³
